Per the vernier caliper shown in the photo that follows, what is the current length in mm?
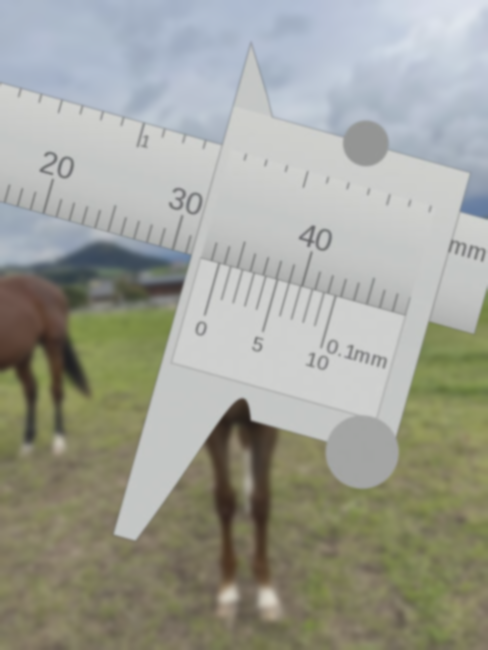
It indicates 33.6 mm
